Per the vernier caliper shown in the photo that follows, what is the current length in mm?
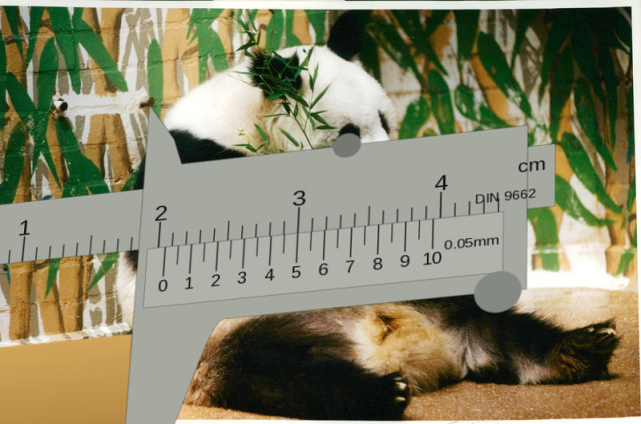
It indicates 20.5 mm
